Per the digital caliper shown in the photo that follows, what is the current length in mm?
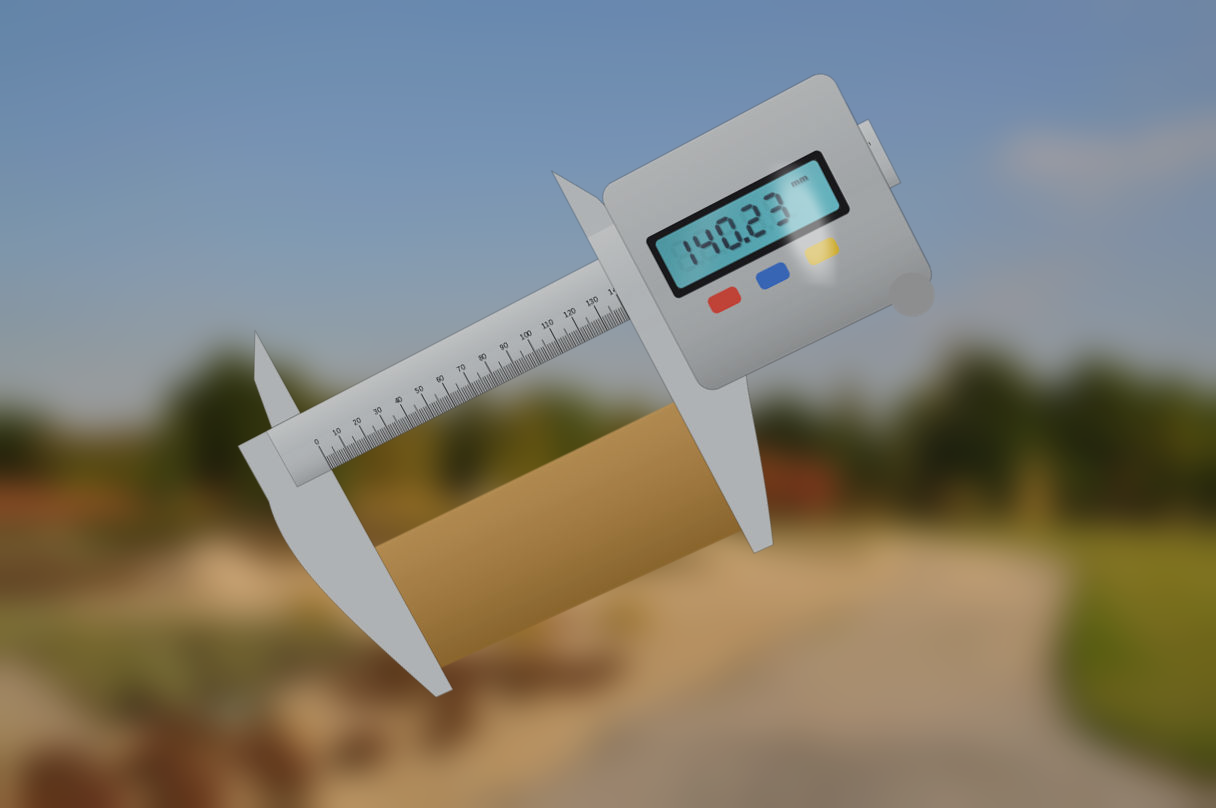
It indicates 140.23 mm
